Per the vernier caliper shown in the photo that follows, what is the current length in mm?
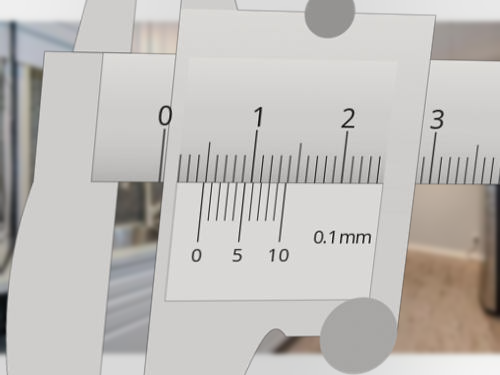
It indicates 4.8 mm
